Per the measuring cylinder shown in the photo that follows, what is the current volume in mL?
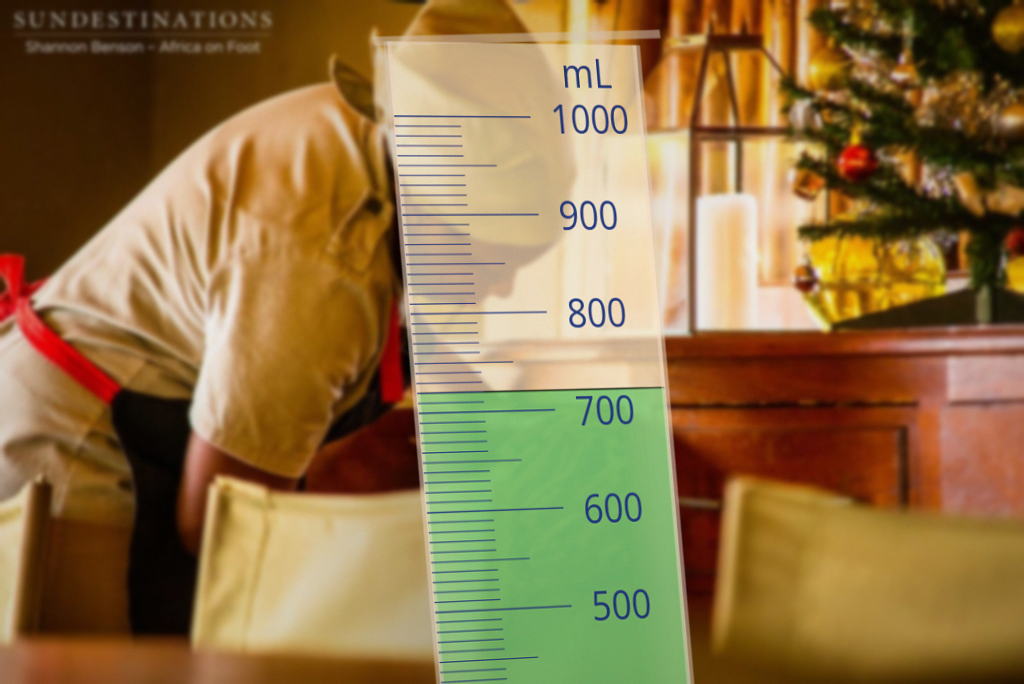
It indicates 720 mL
